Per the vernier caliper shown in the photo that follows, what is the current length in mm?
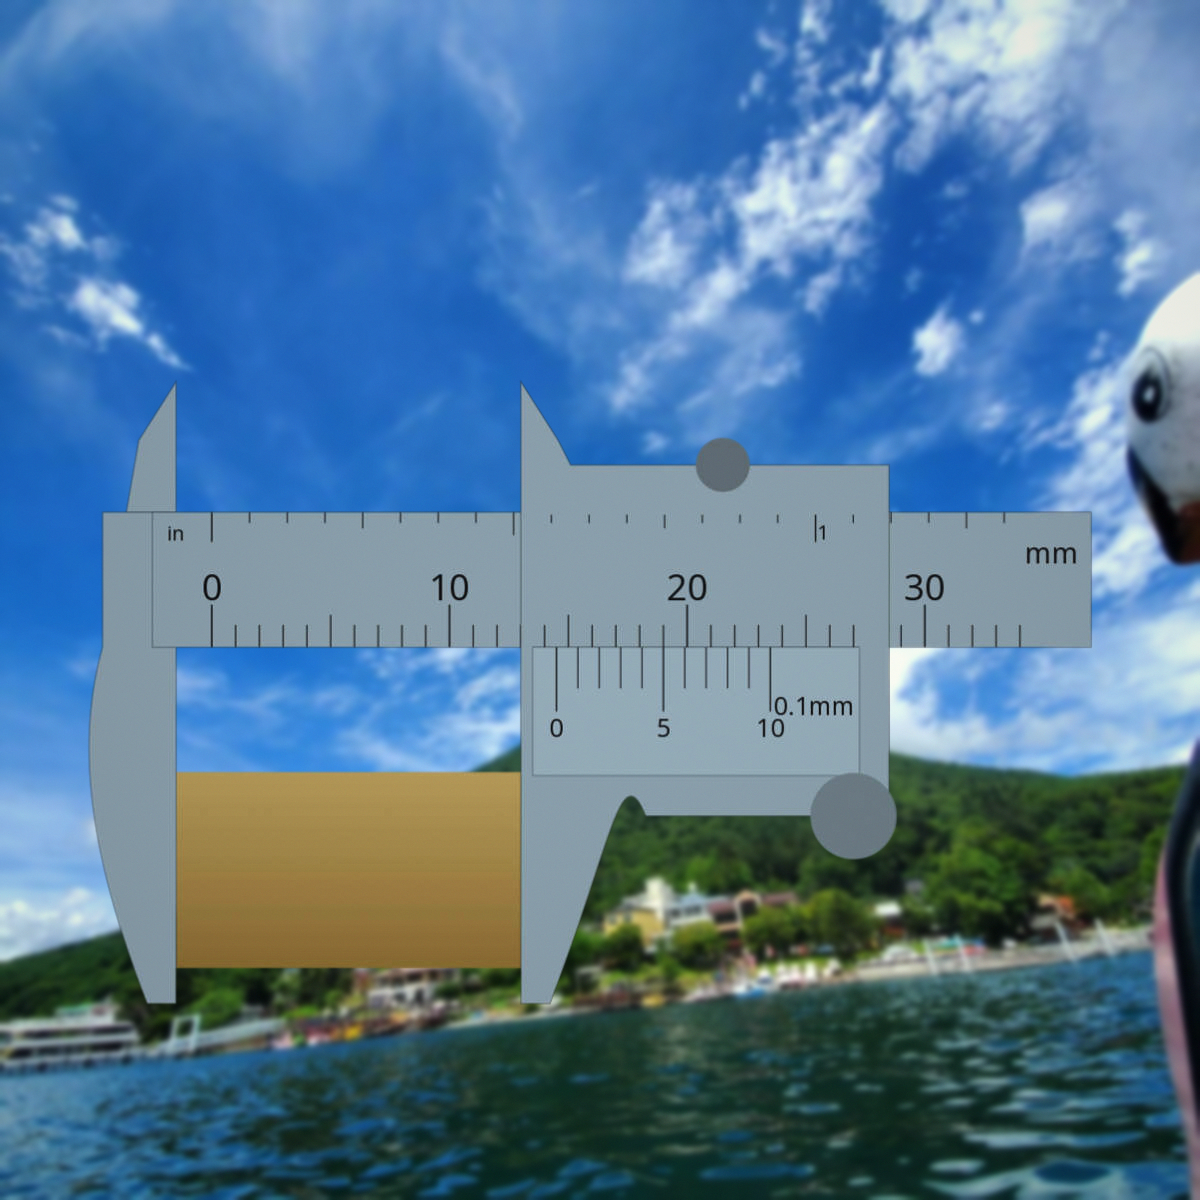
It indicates 14.5 mm
